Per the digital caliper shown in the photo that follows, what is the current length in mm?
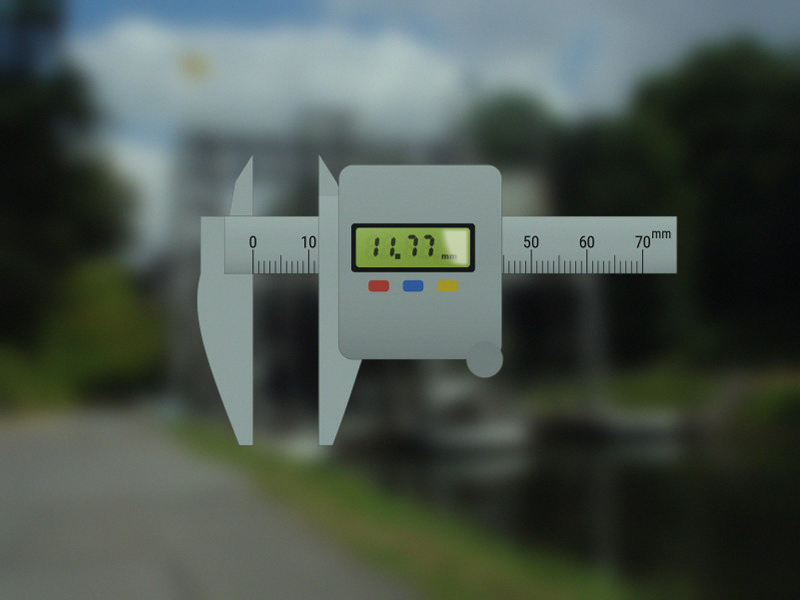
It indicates 11.77 mm
